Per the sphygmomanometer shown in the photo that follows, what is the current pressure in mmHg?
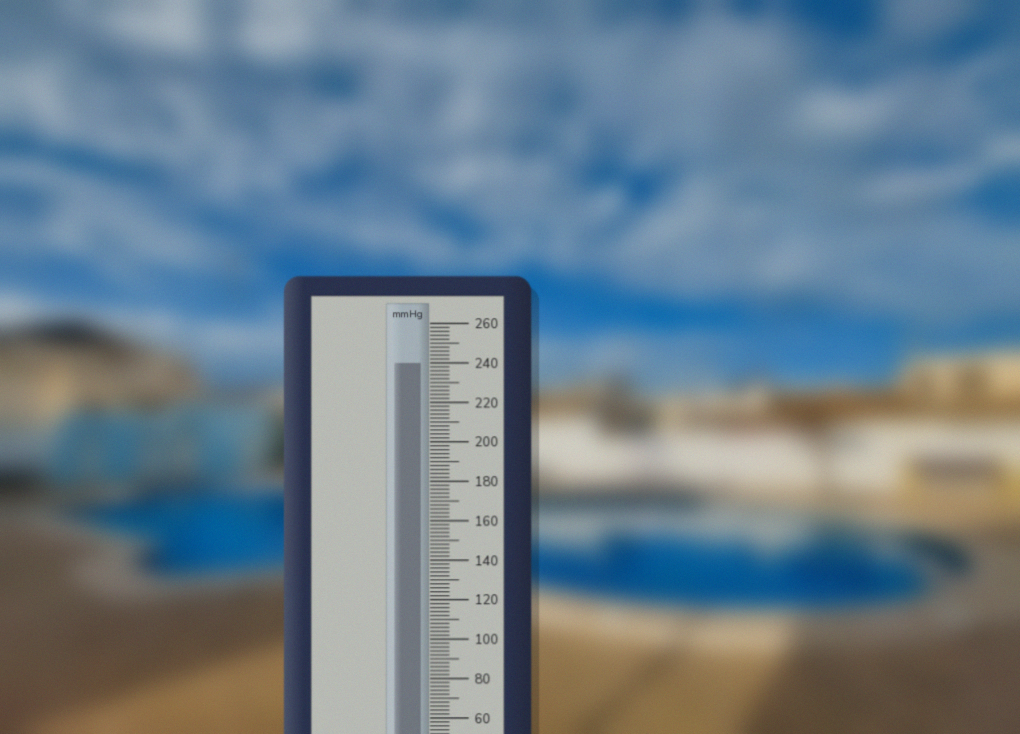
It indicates 240 mmHg
